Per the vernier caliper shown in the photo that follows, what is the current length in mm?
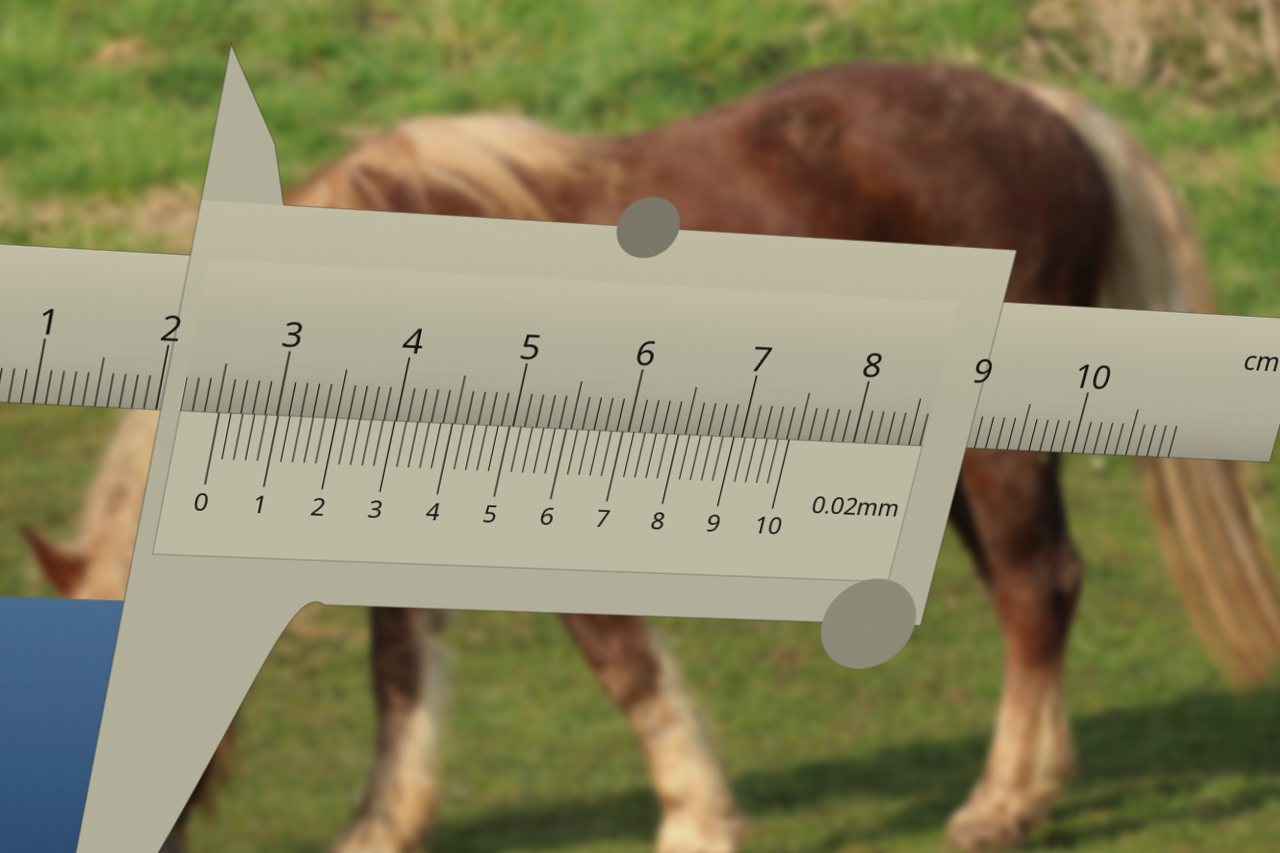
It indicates 25.2 mm
